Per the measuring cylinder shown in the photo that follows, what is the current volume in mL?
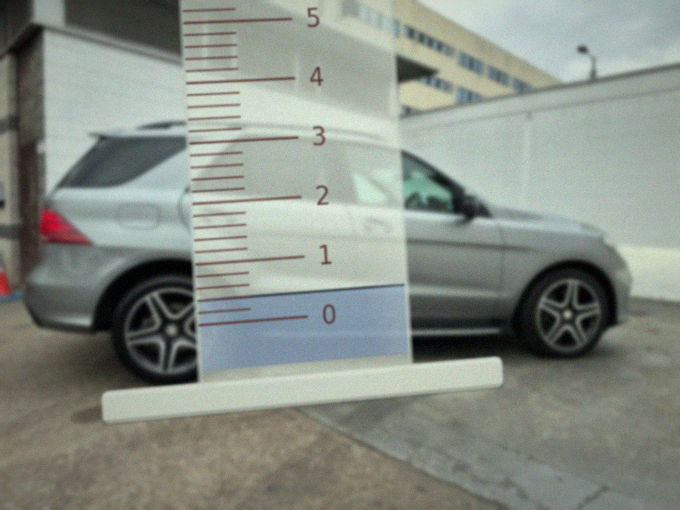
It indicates 0.4 mL
